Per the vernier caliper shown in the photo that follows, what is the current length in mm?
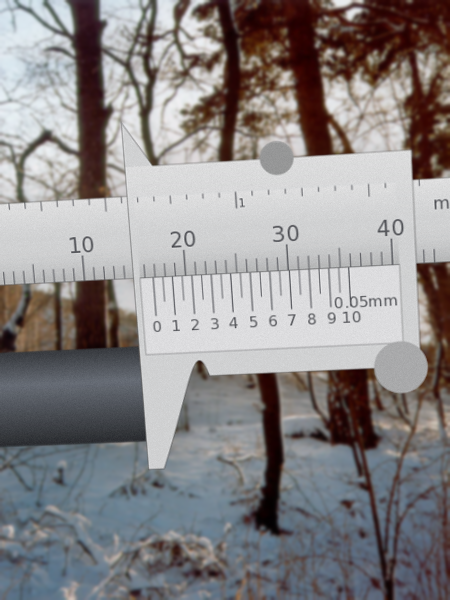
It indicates 16.8 mm
